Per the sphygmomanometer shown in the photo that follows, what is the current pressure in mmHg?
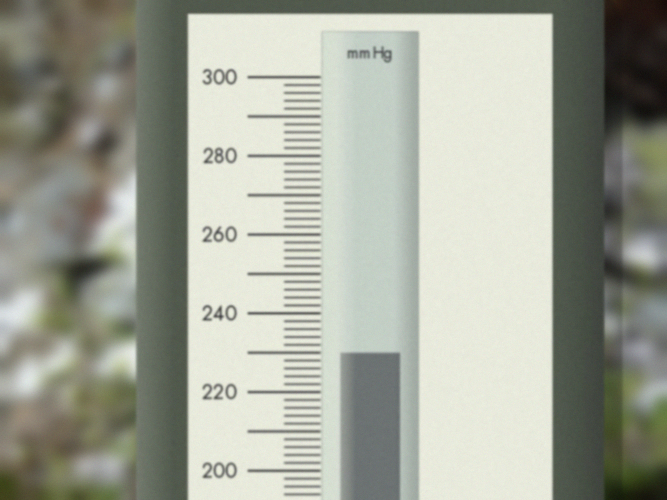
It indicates 230 mmHg
